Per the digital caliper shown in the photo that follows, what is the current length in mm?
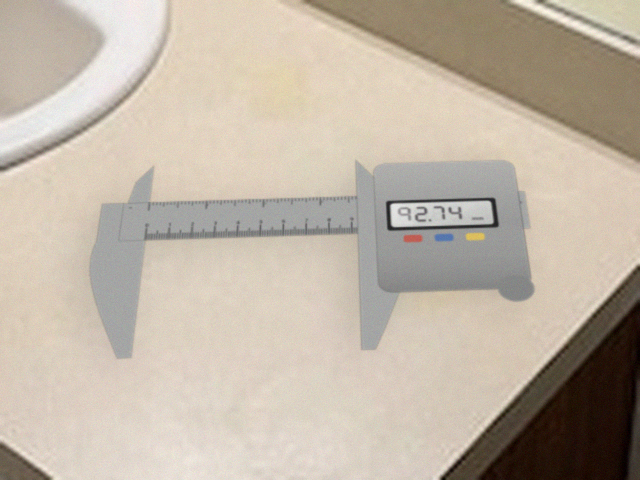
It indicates 92.74 mm
